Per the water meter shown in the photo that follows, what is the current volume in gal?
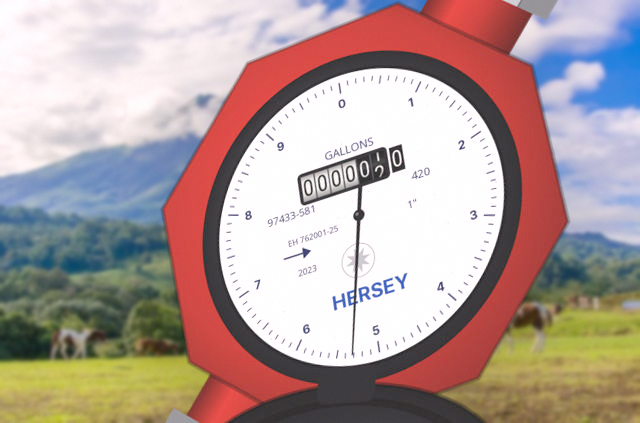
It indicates 15.3 gal
